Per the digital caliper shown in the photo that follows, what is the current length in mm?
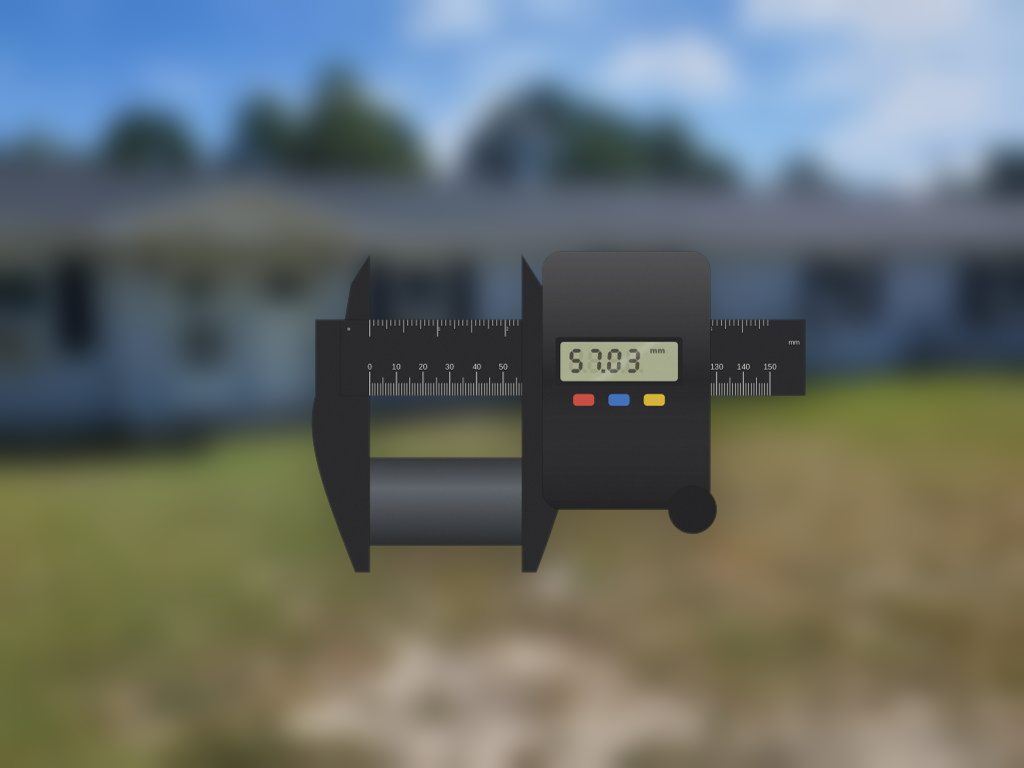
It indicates 57.03 mm
